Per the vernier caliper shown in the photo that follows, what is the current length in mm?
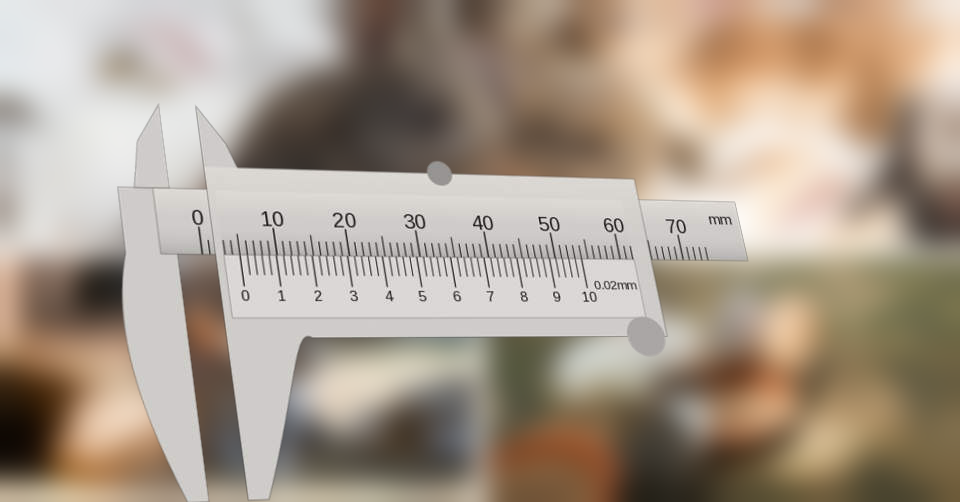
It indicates 5.0 mm
